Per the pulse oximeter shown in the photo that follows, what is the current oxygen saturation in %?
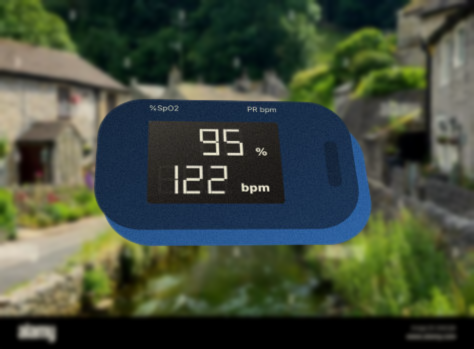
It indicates 95 %
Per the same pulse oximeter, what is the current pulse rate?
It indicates 122 bpm
